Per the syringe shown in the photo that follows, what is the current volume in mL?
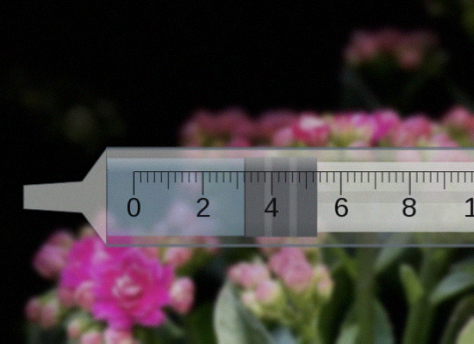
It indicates 3.2 mL
